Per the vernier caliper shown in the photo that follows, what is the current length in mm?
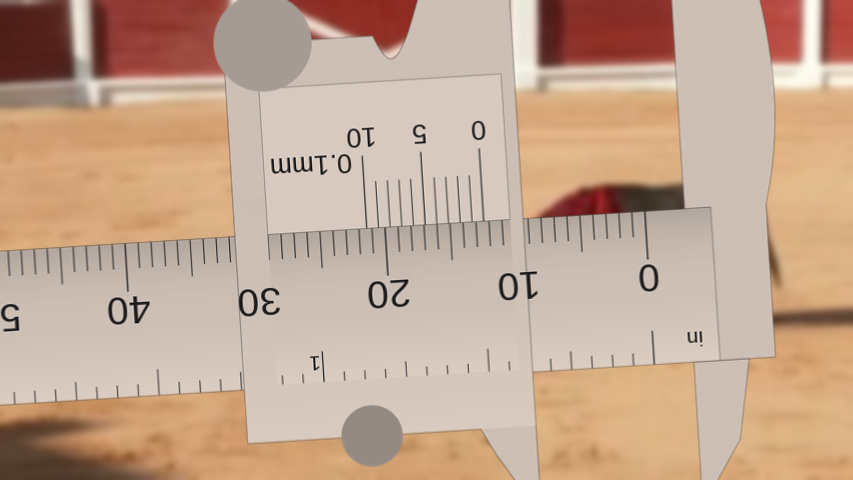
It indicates 12.4 mm
